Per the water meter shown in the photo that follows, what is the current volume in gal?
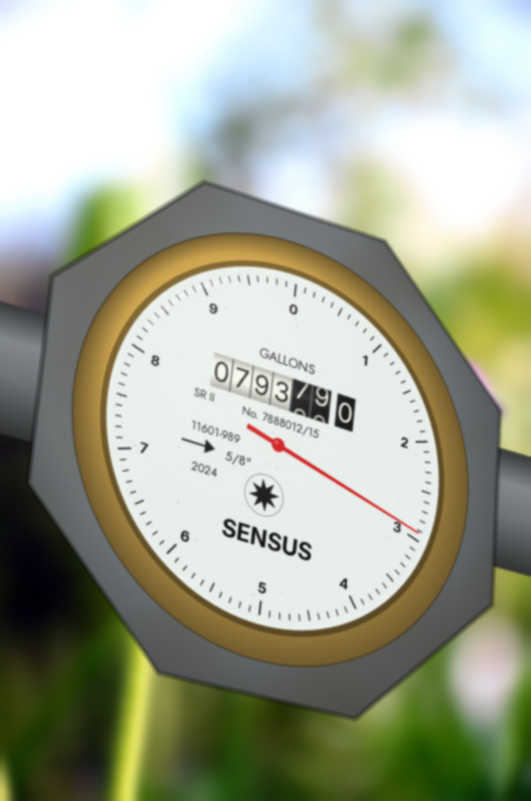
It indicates 793792.9 gal
